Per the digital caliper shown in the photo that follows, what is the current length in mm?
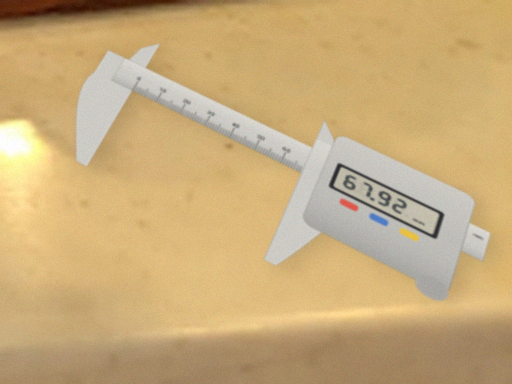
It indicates 67.92 mm
